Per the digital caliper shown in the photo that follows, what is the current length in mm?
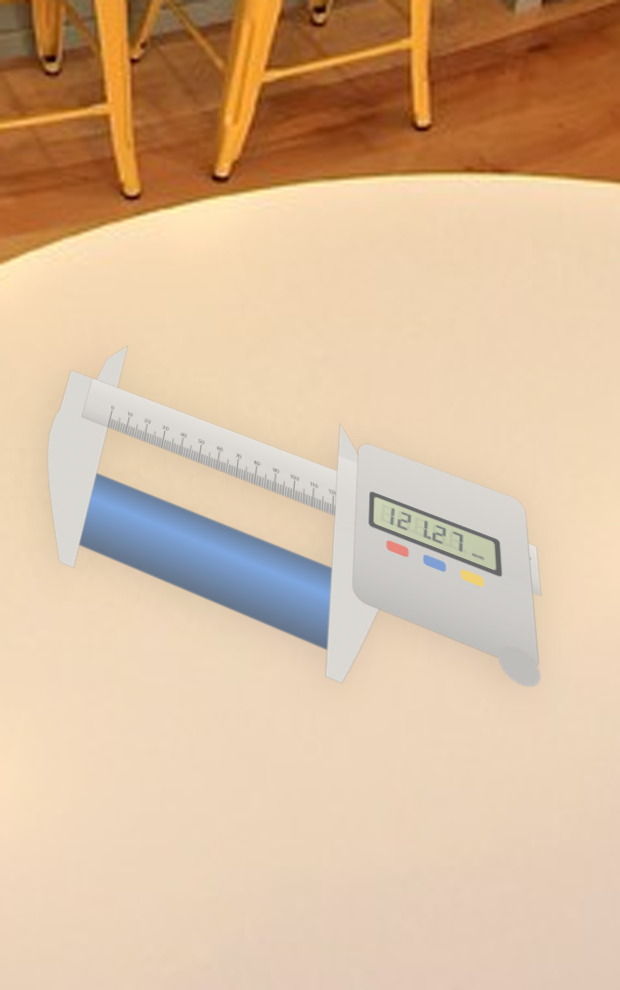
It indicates 121.27 mm
